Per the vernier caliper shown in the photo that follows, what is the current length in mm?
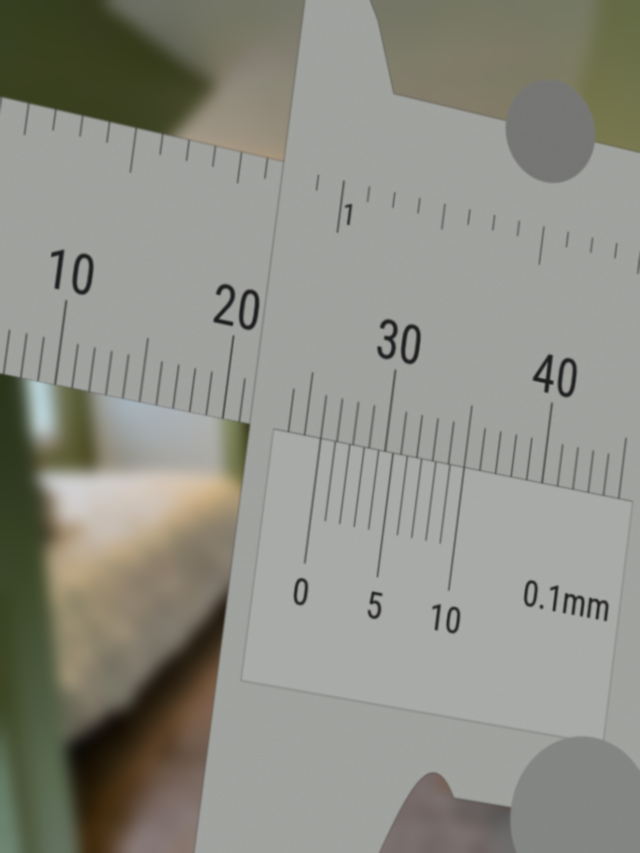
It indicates 26.0 mm
